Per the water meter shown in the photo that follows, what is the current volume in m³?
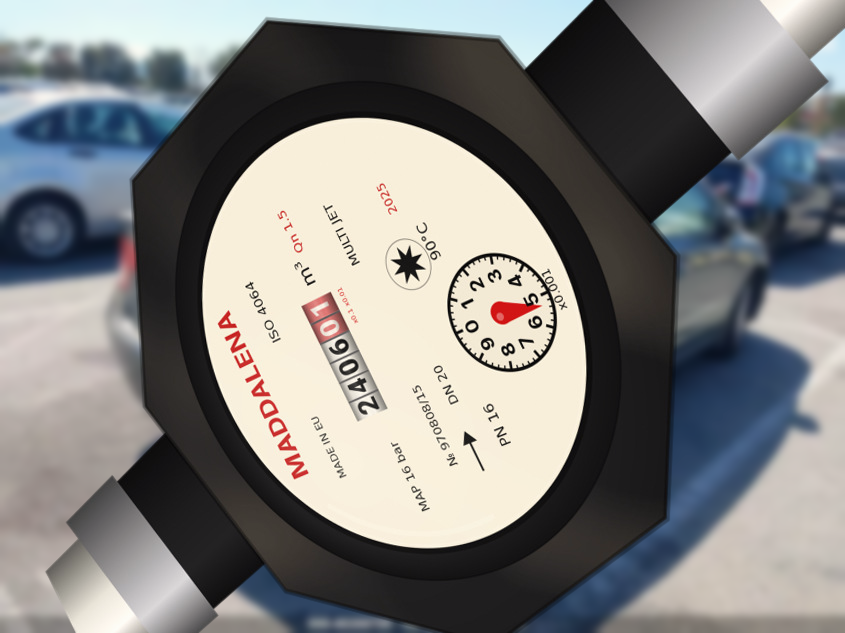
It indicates 2406.015 m³
